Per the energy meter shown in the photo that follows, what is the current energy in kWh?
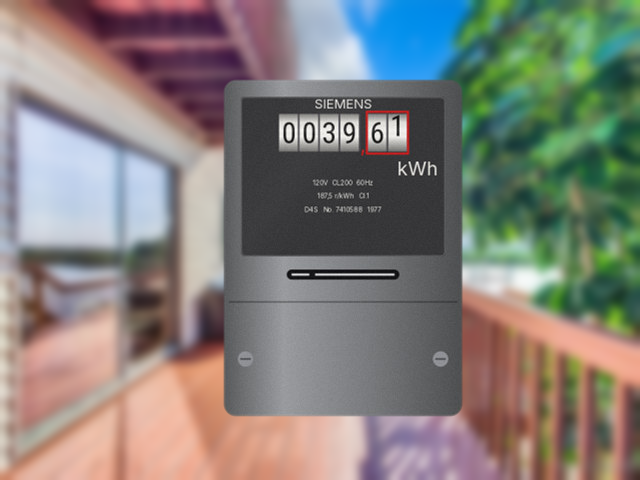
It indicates 39.61 kWh
